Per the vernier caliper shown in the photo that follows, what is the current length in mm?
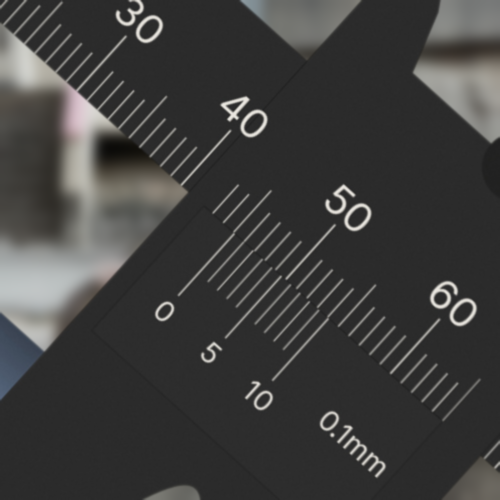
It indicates 45.1 mm
